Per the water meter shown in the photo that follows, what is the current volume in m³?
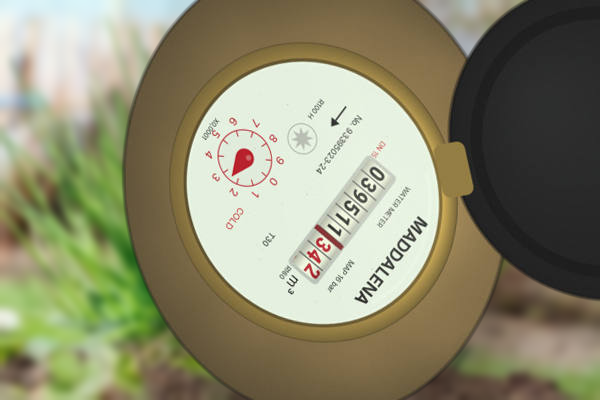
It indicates 39511.3422 m³
